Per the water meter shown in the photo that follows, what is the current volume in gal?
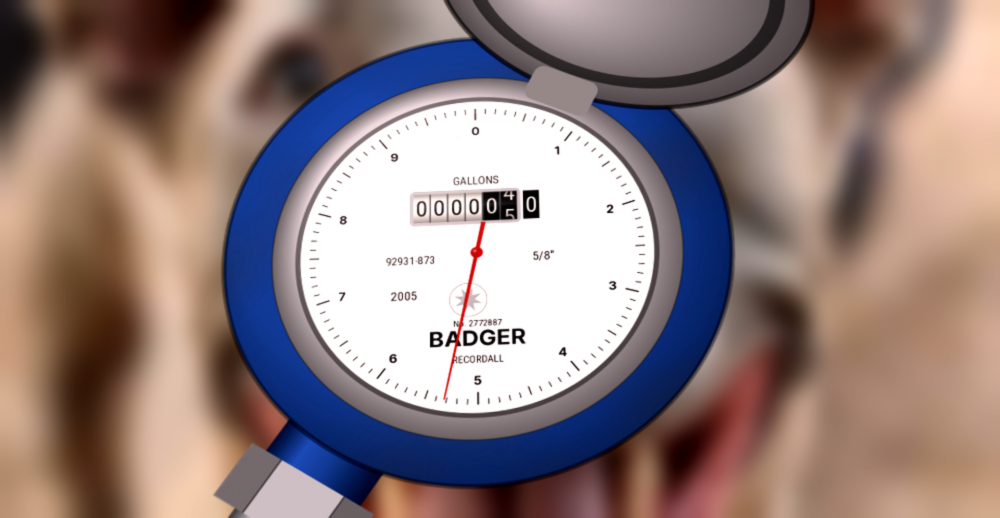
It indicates 45.3 gal
